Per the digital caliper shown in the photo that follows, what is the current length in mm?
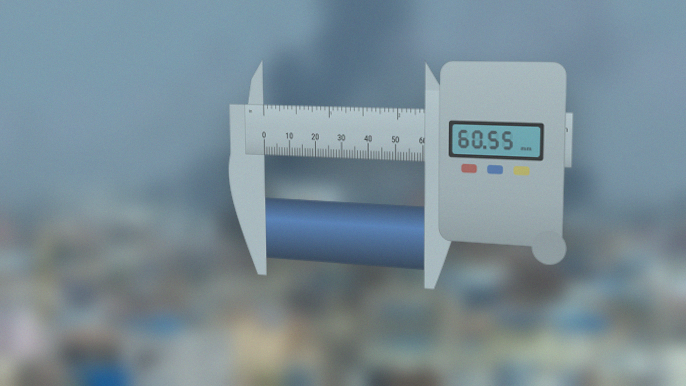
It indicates 60.55 mm
